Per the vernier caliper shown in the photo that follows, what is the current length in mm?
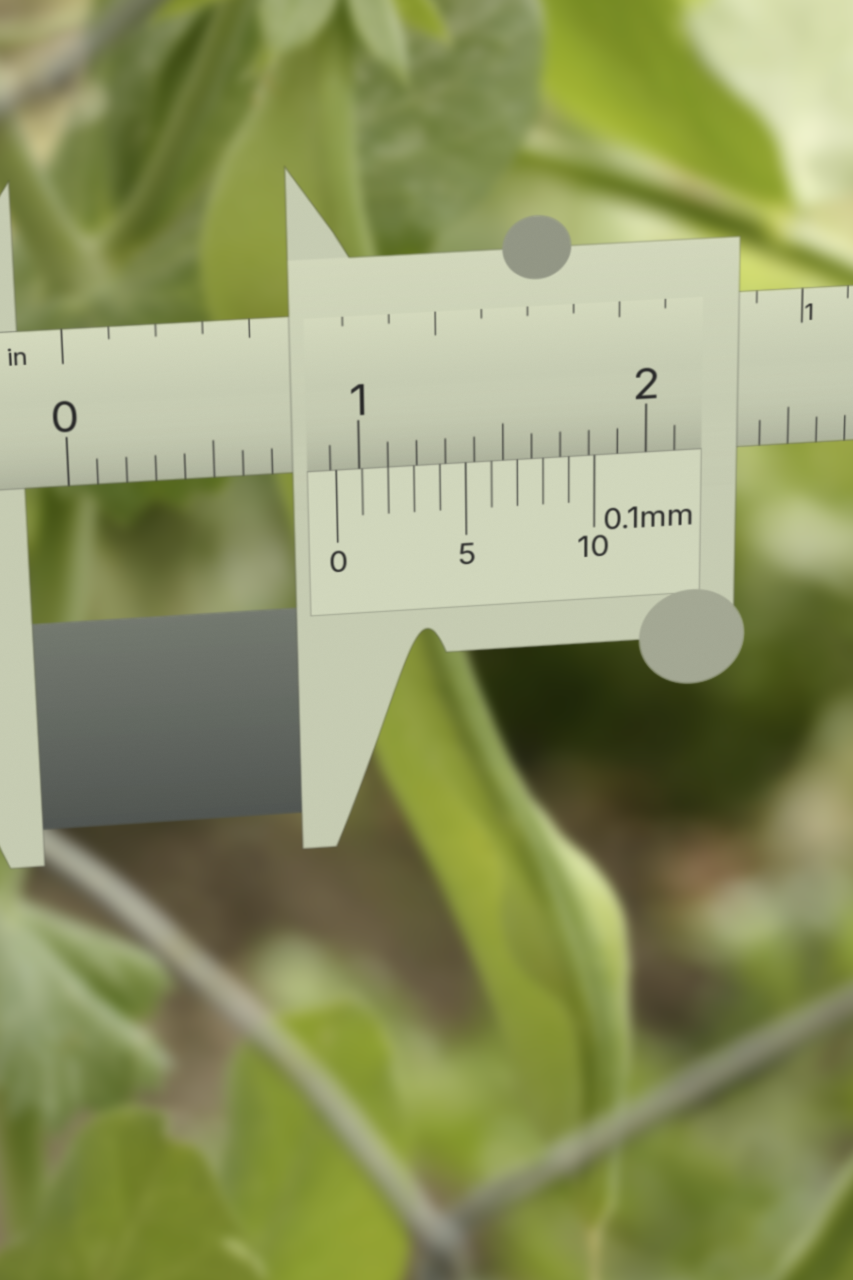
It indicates 9.2 mm
